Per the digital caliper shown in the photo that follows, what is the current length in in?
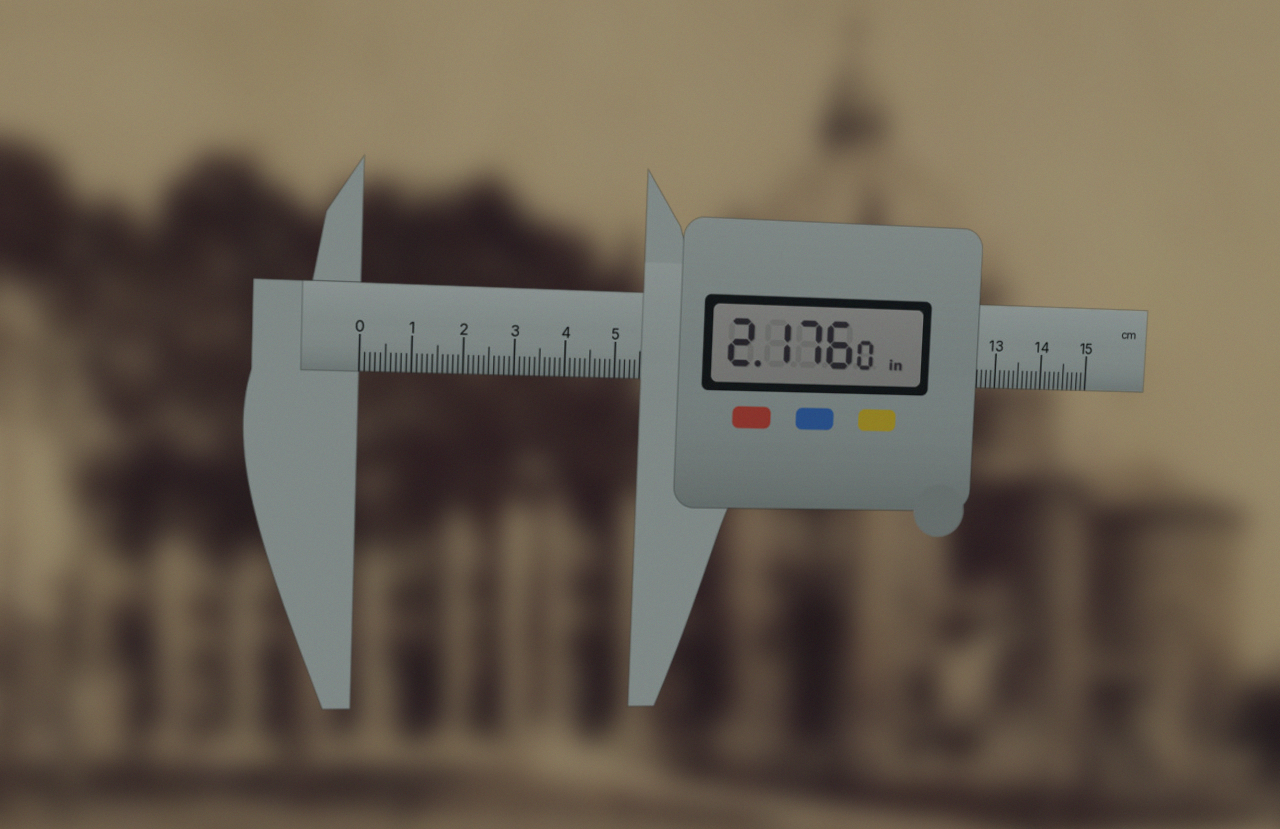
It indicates 2.1760 in
